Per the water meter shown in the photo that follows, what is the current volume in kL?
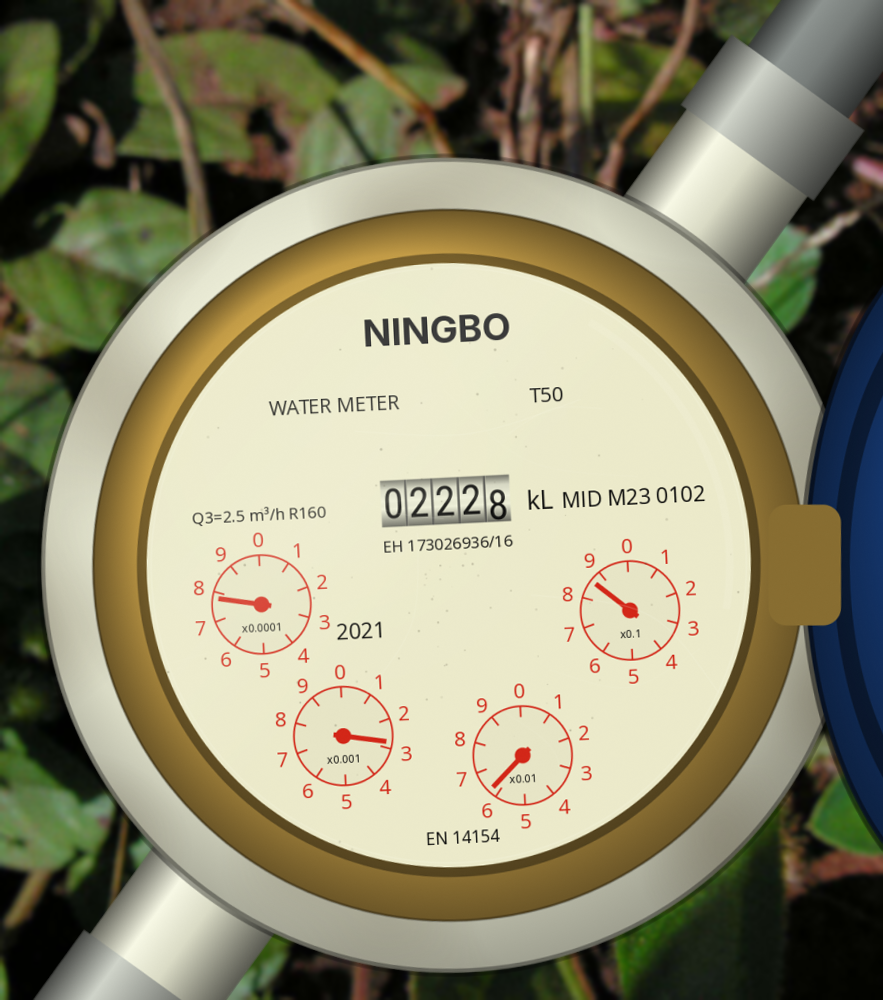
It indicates 2227.8627 kL
